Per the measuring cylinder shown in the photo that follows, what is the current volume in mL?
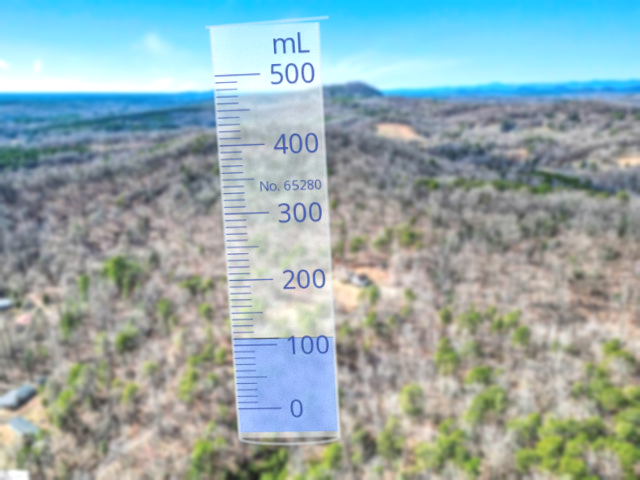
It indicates 110 mL
